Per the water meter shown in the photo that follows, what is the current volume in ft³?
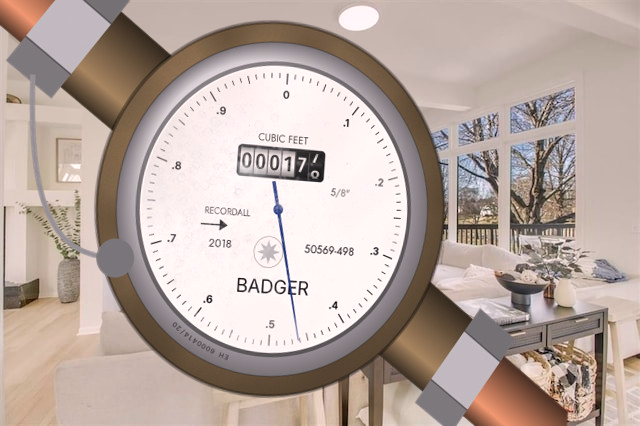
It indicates 177.46 ft³
